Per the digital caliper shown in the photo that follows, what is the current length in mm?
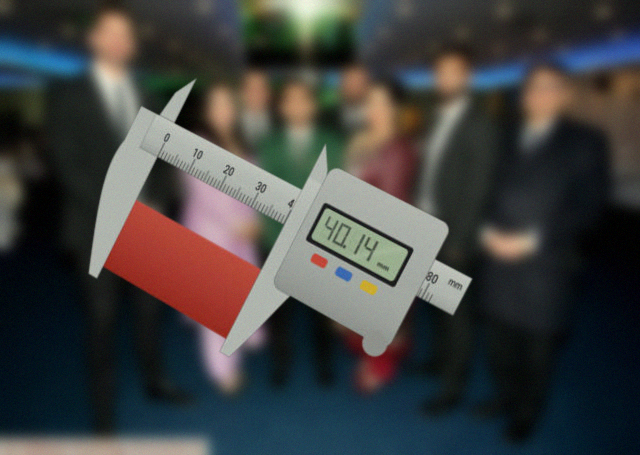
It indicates 40.14 mm
